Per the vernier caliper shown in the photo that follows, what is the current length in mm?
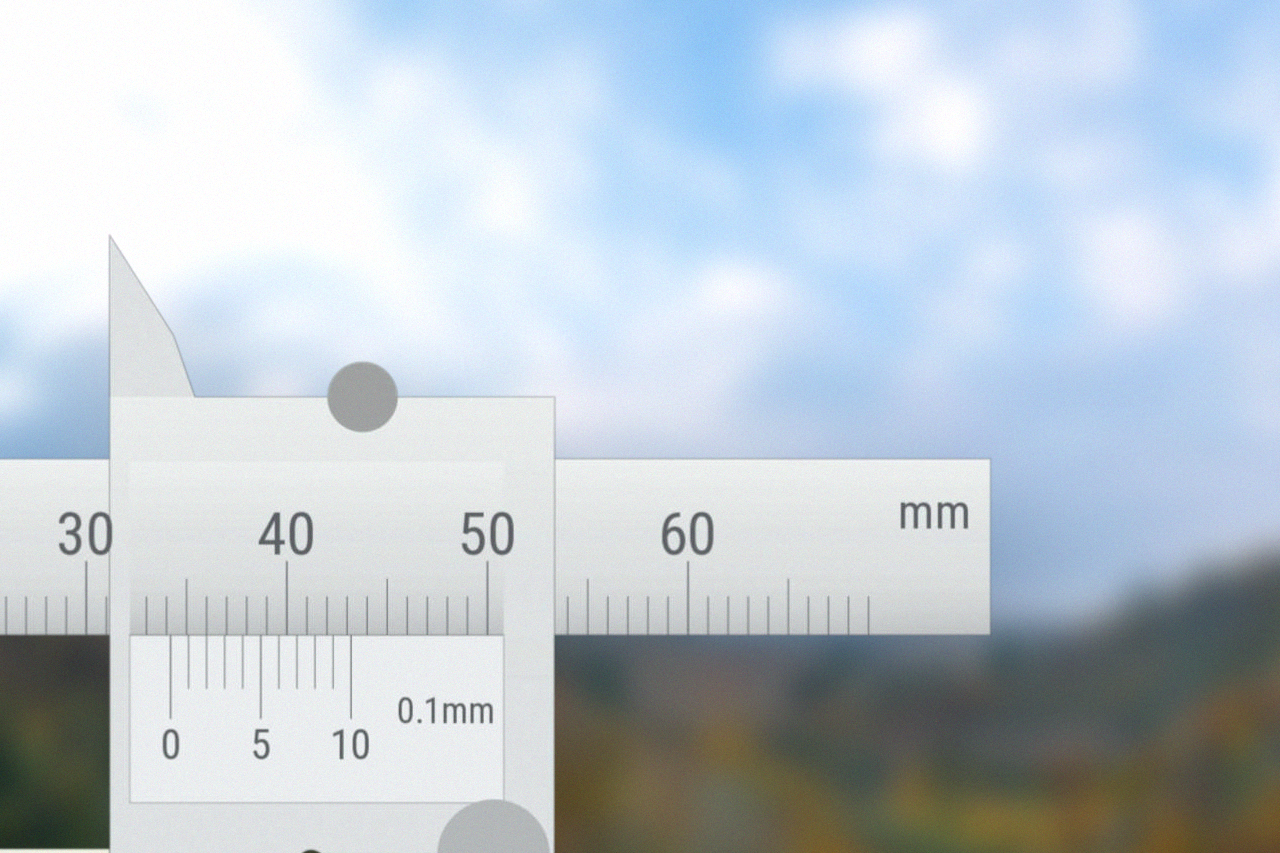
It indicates 34.2 mm
